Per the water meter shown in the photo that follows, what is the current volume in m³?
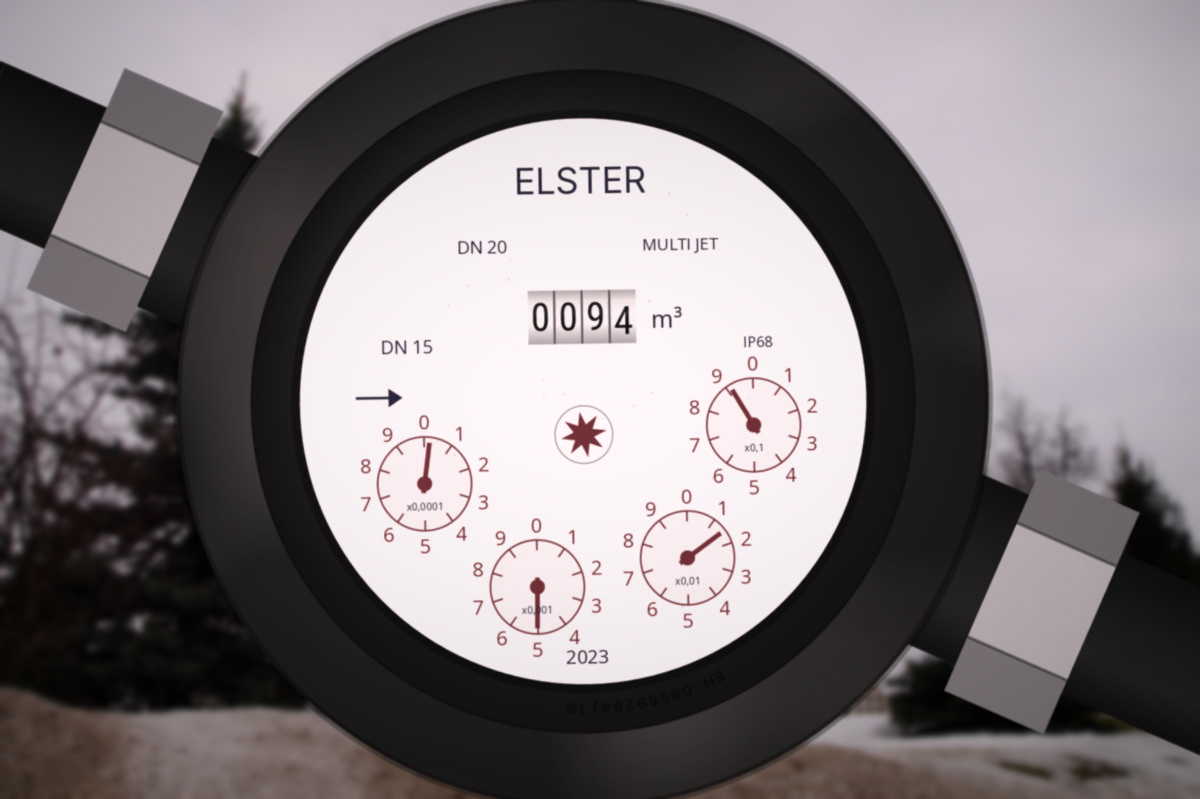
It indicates 93.9150 m³
